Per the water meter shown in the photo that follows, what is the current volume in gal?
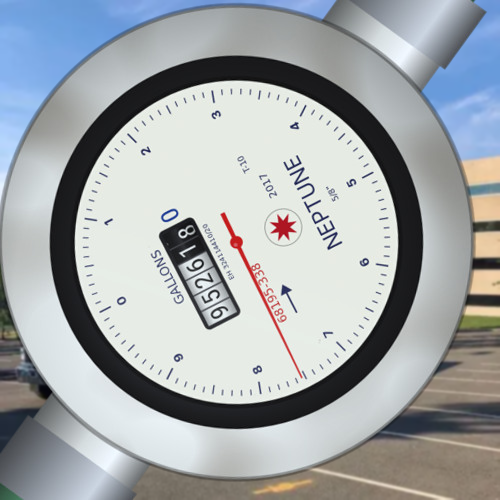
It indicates 9526177.5 gal
